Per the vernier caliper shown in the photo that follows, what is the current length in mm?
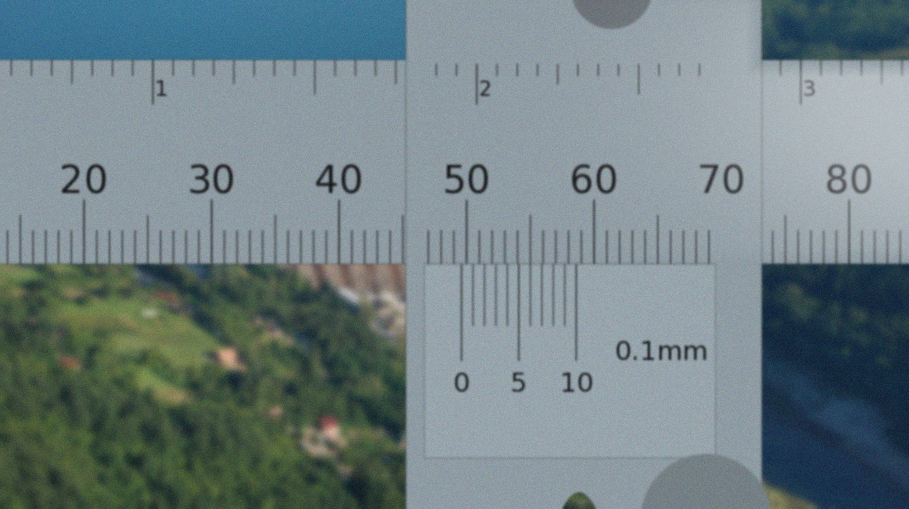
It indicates 49.6 mm
